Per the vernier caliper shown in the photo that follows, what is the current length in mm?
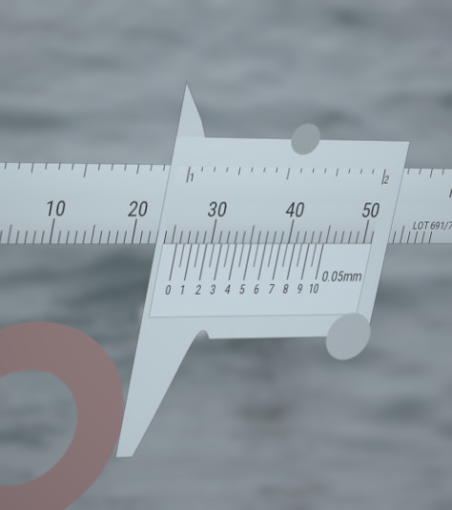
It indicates 25.6 mm
